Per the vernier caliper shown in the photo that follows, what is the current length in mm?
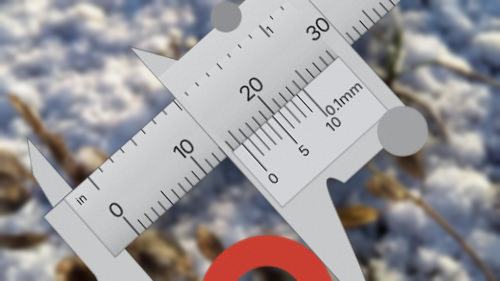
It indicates 15.2 mm
